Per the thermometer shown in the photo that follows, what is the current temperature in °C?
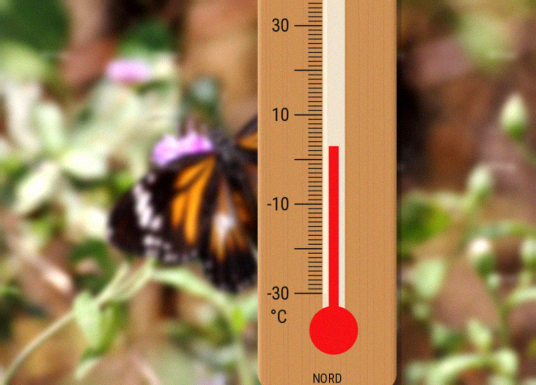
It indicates 3 °C
